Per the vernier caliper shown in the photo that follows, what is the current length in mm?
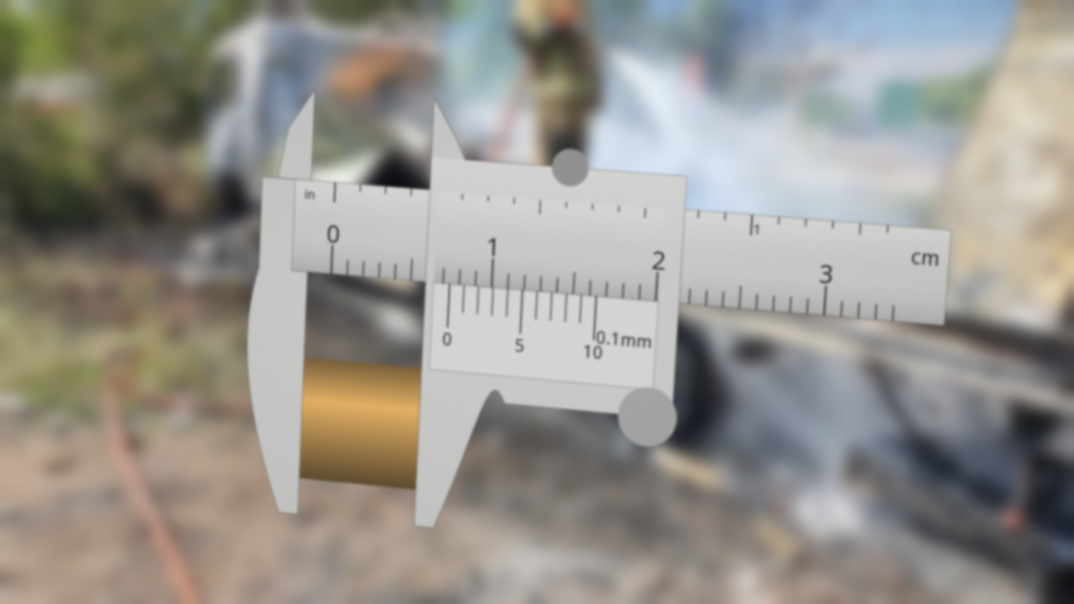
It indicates 7.4 mm
